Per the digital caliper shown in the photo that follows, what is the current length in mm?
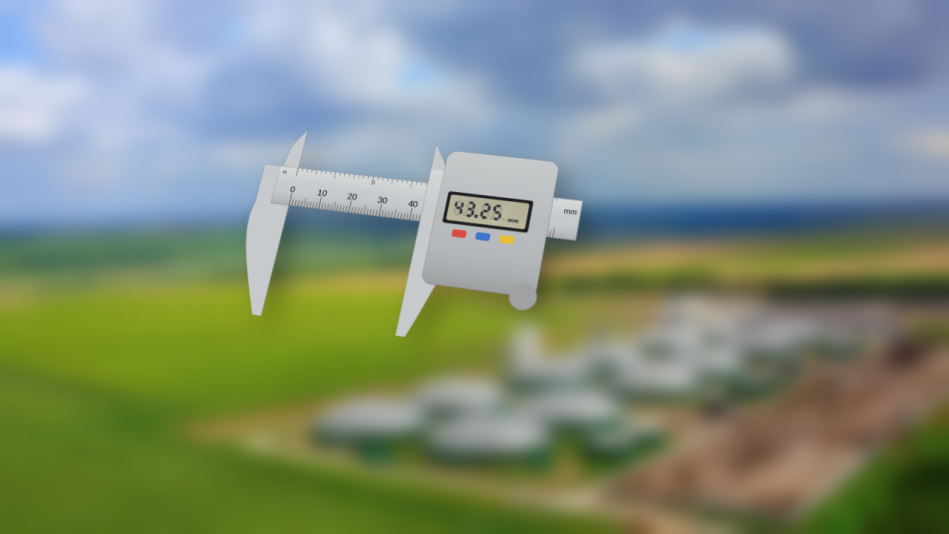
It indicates 43.25 mm
